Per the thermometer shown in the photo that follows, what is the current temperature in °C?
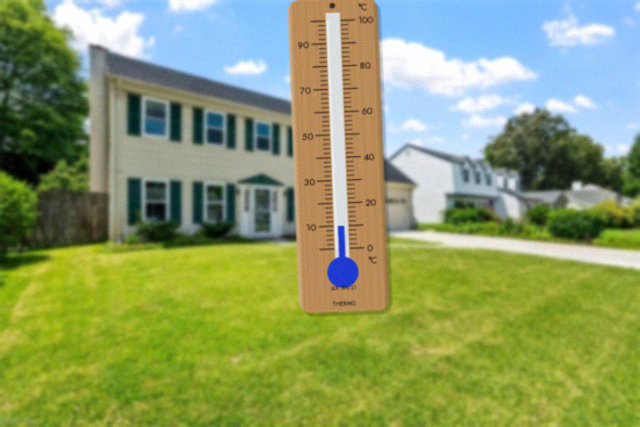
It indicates 10 °C
